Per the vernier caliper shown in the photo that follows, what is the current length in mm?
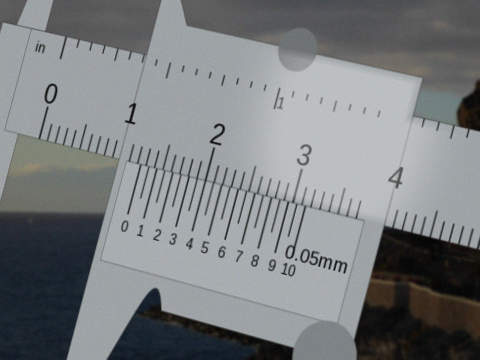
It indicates 12.4 mm
